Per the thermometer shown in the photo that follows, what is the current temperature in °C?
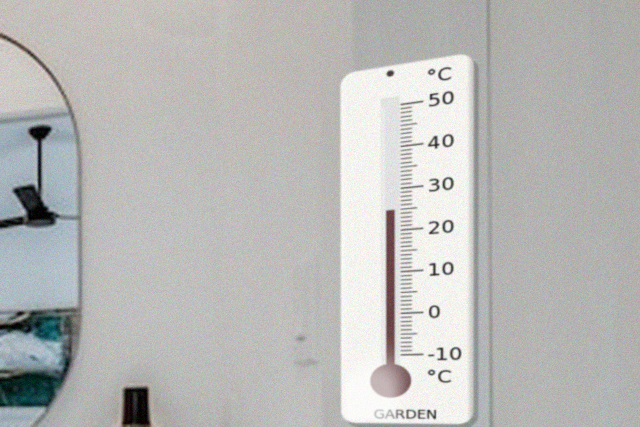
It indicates 25 °C
